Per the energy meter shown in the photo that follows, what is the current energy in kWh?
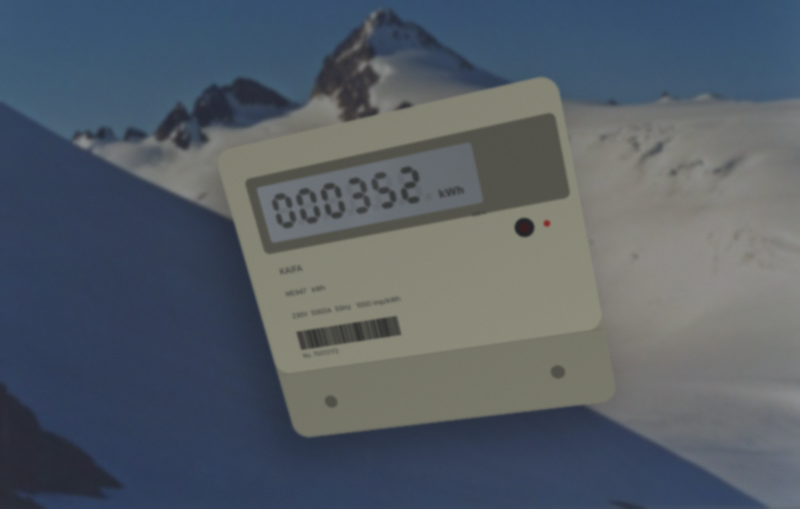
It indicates 352 kWh
